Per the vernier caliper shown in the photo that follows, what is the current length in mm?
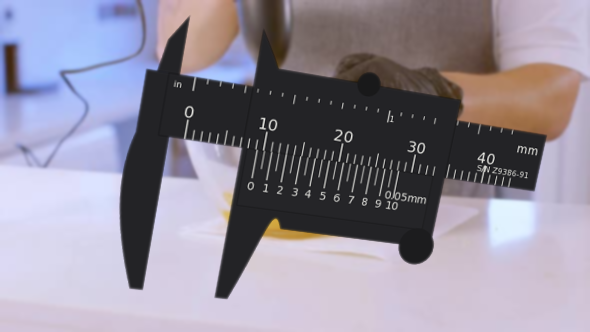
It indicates 9.2 mm
